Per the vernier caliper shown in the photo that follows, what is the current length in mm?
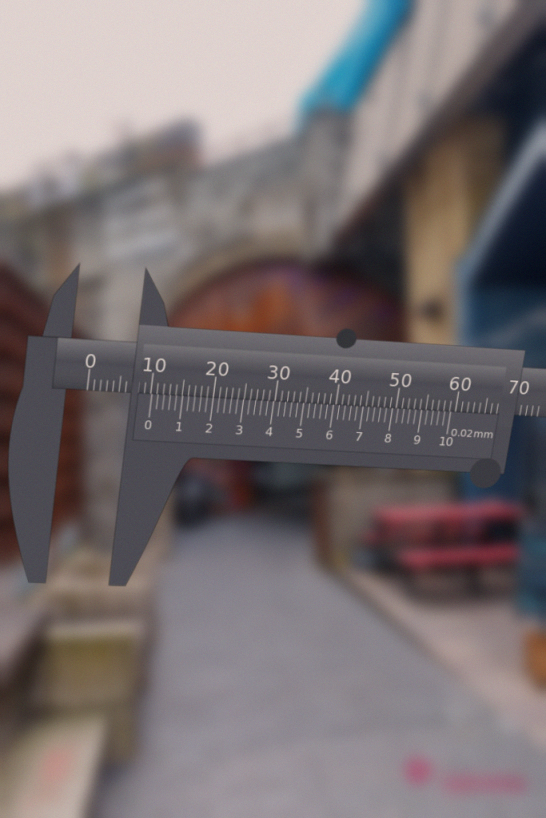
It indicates 10.2 mm
